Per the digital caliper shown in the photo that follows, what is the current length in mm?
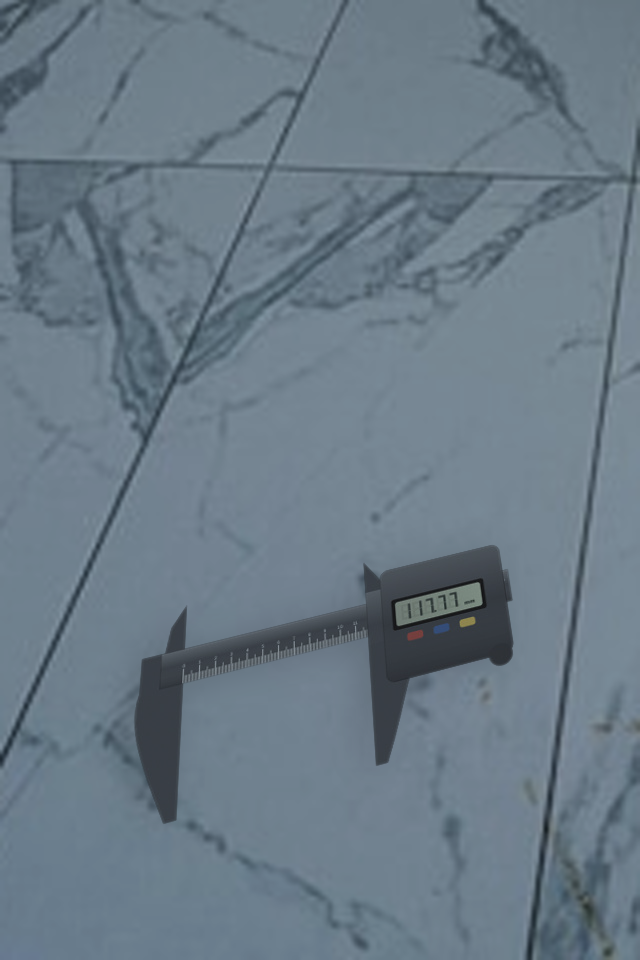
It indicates 117.77 mm
